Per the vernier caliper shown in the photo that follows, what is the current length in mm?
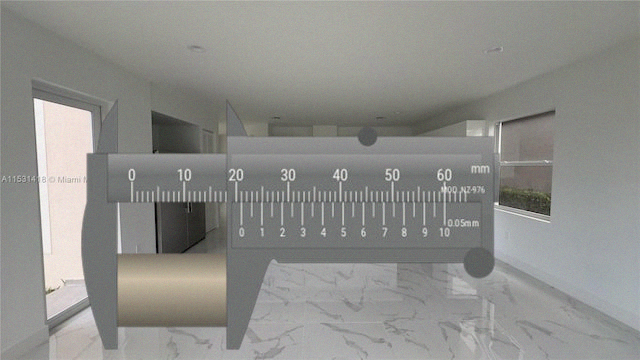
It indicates 21.0 mm
